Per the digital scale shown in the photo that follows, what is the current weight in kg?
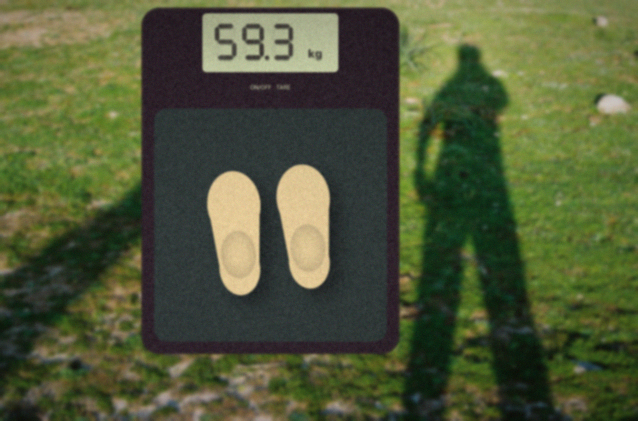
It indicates 59.3 kg
